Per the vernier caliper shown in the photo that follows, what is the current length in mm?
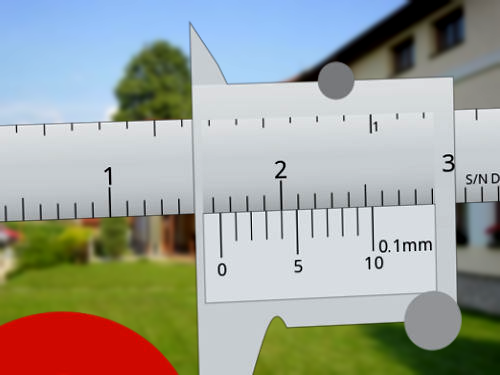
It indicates 16.4 mm
